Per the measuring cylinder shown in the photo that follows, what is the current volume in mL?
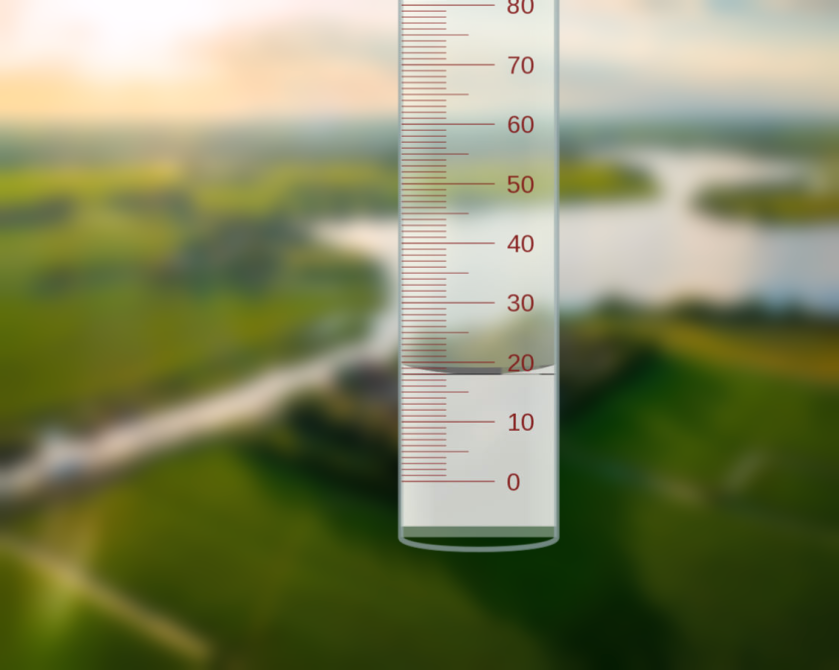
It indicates 18 mL
